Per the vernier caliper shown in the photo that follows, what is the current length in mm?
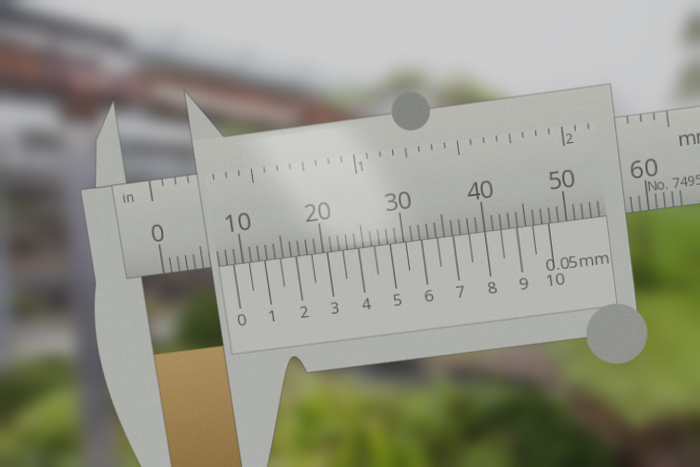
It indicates 8.8 mm
